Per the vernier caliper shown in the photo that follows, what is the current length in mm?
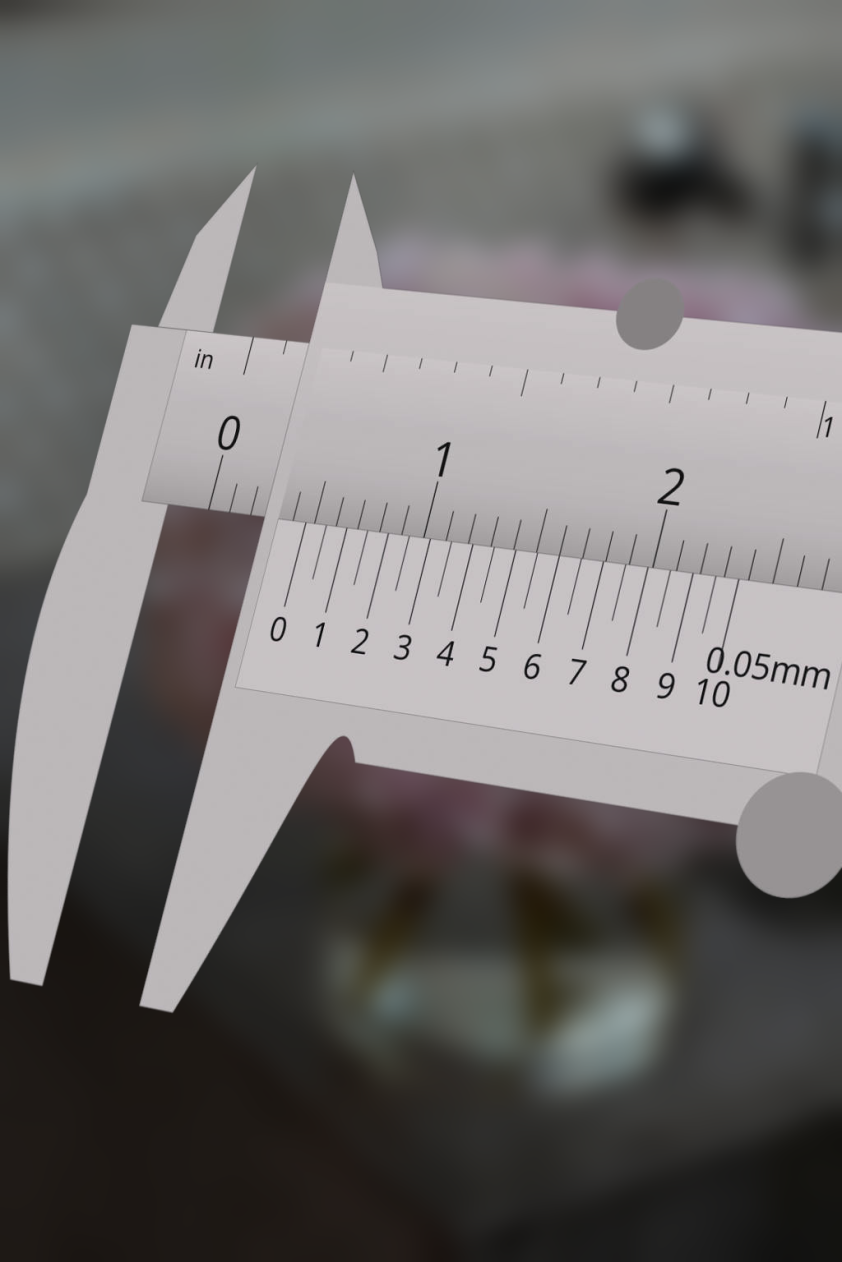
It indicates 4.60 mm
